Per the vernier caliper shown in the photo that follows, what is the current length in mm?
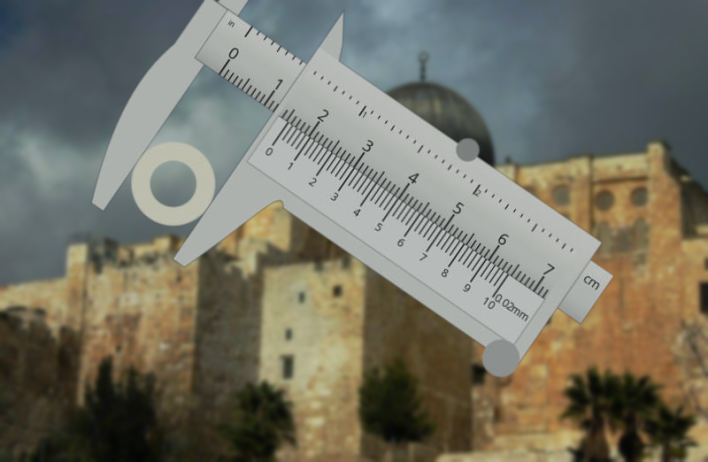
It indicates 15.4 mm
